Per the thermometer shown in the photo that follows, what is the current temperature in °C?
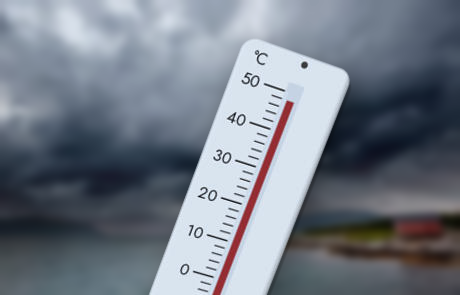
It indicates 48 °C
